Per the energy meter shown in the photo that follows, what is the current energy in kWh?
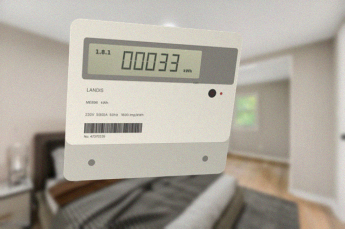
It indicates 33 kWh
